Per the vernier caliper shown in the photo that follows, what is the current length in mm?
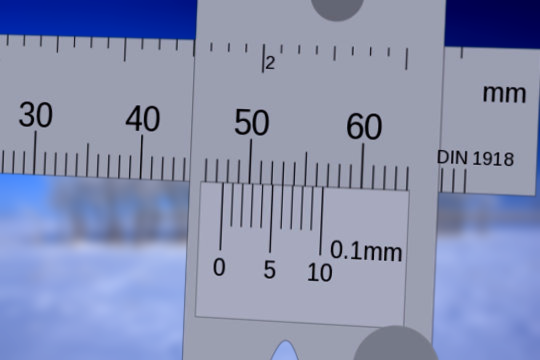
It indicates 47.6 mm
